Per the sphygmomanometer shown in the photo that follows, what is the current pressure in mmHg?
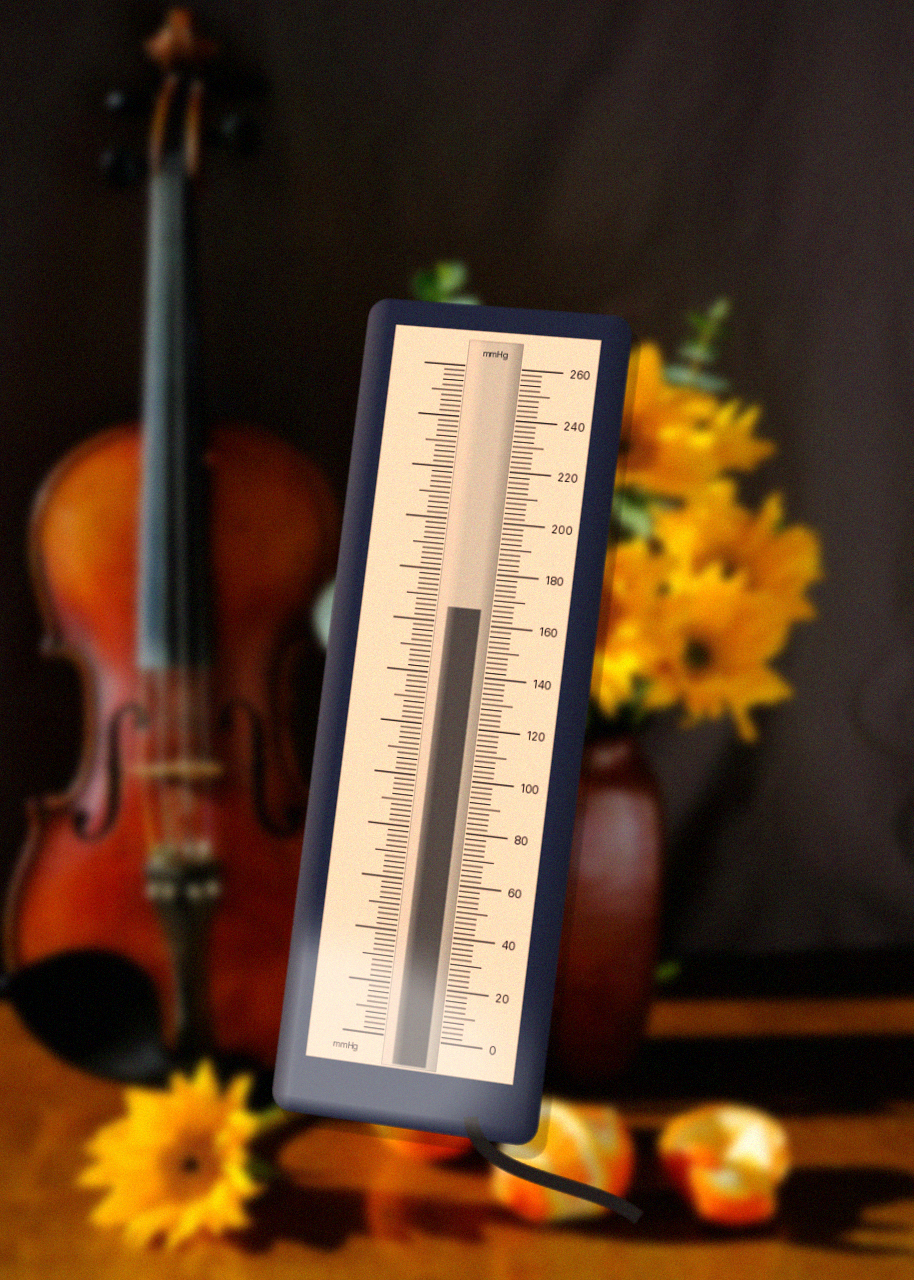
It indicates 166 mmHg
